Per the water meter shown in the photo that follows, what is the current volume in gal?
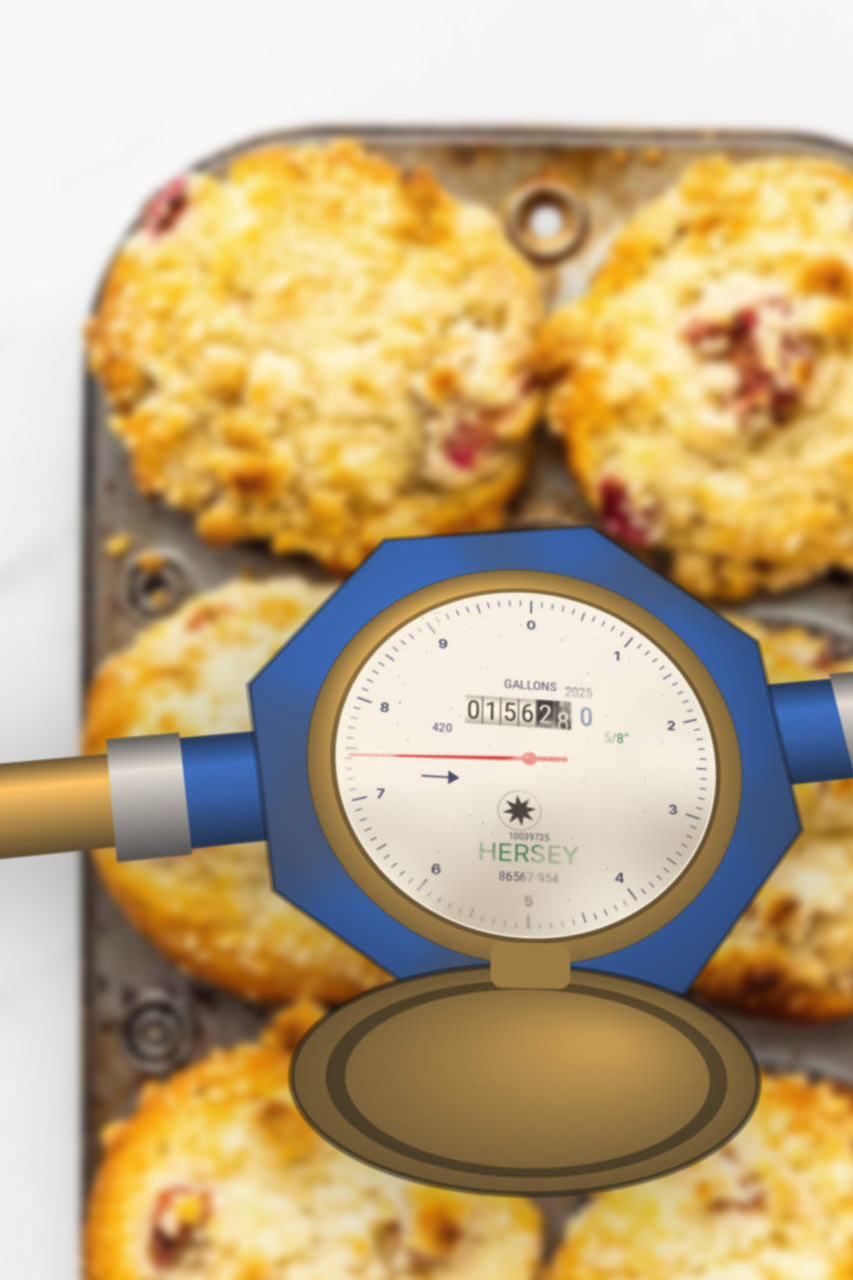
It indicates 156277.4 gal
